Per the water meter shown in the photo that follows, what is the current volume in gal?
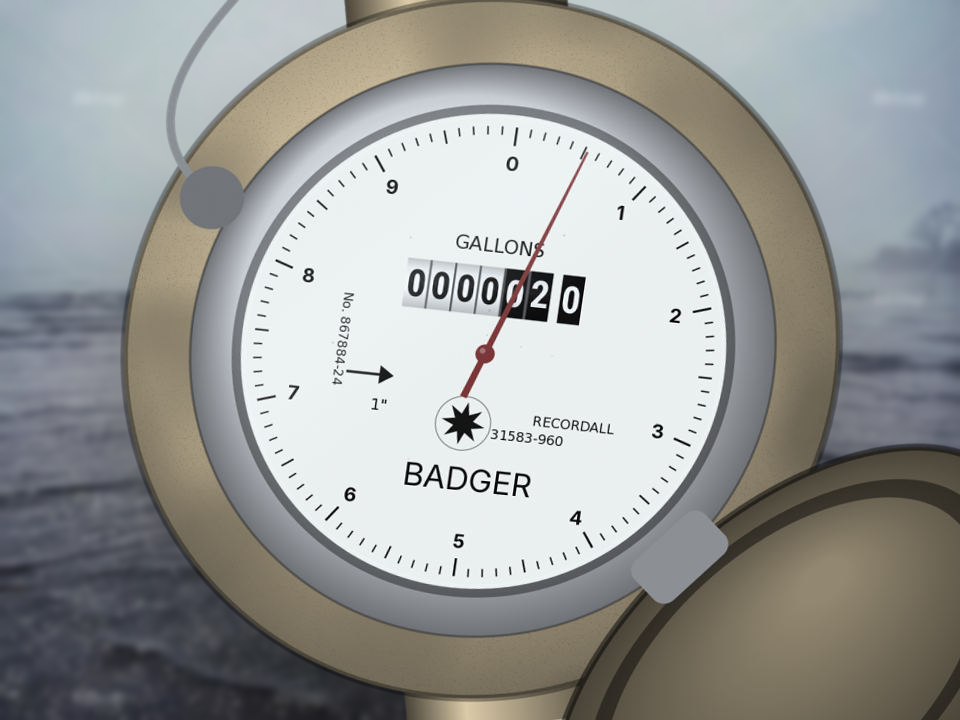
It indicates 20.5 gal
